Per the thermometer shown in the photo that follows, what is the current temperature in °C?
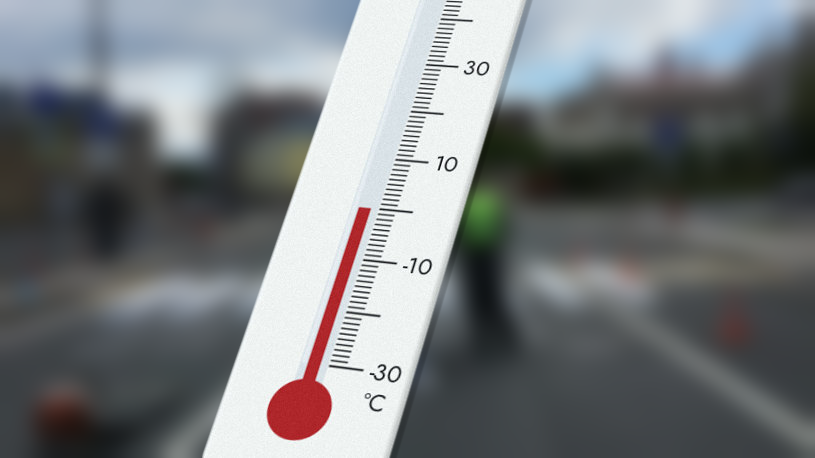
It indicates 0 °C
